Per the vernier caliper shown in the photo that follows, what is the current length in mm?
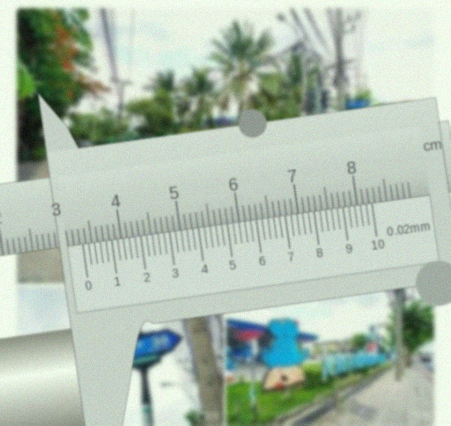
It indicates 33.5 mm
